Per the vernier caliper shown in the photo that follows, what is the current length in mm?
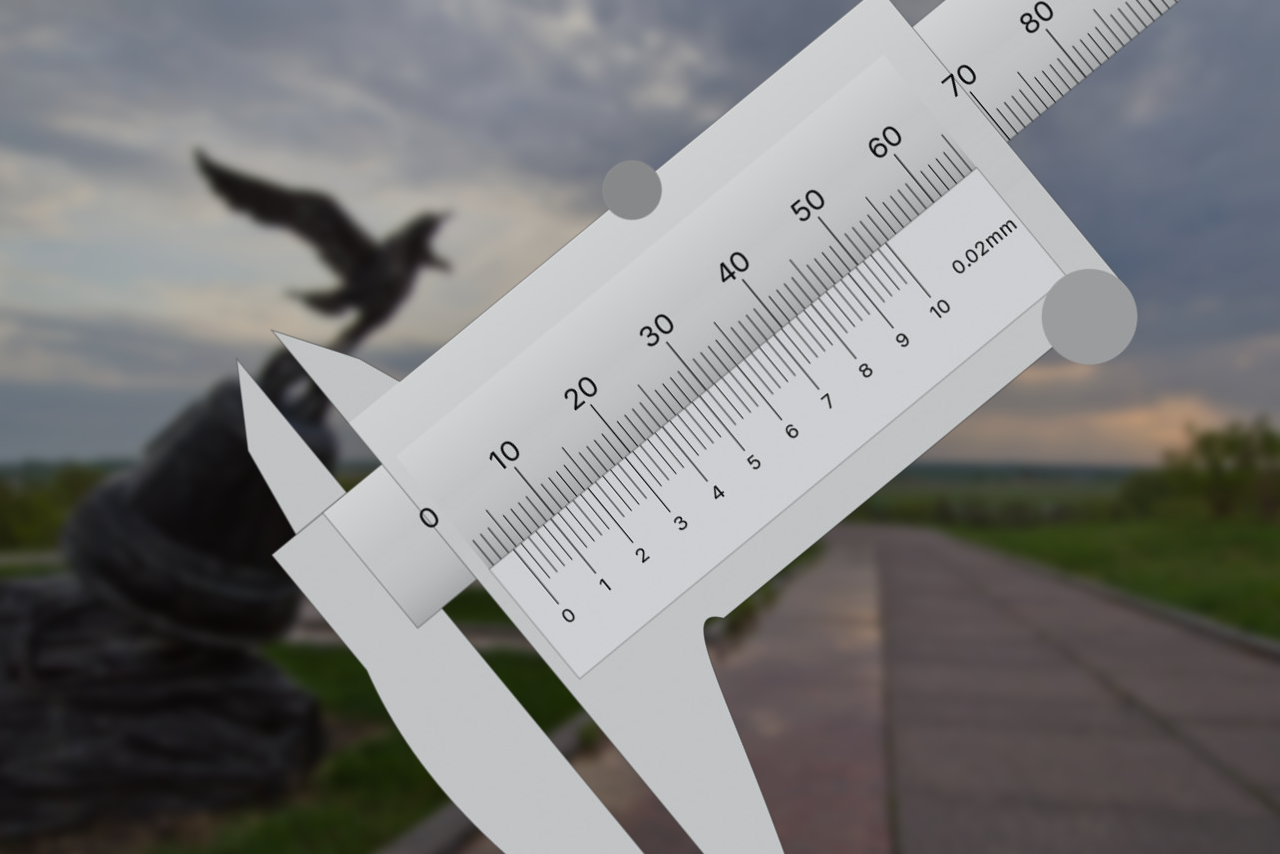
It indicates 4.6 mm
